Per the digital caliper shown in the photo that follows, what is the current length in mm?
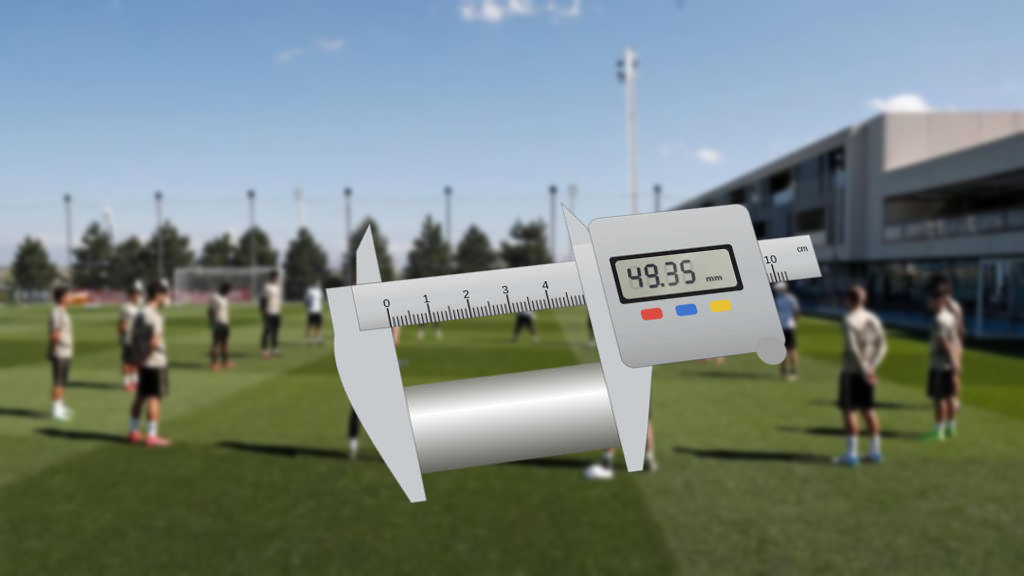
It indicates 49.35 mm
